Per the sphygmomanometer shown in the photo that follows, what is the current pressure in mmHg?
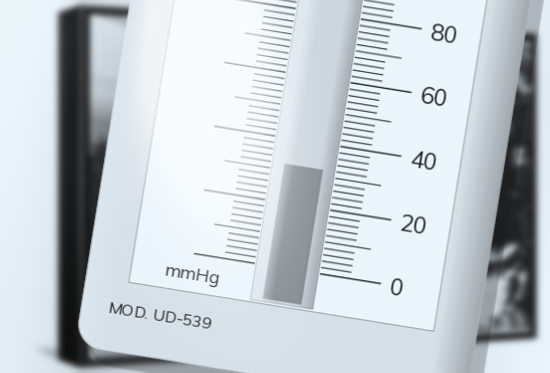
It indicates 32 mmHg
